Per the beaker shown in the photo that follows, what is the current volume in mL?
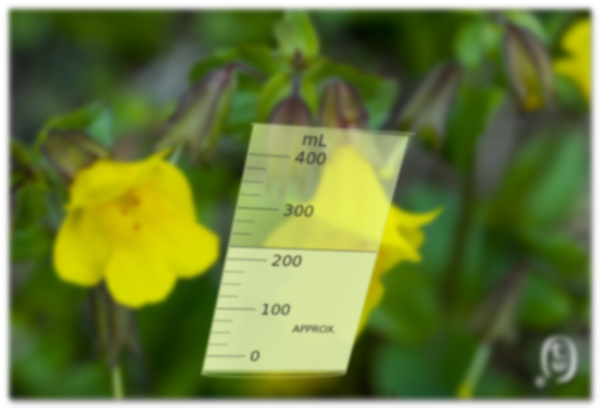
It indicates 225 mL
